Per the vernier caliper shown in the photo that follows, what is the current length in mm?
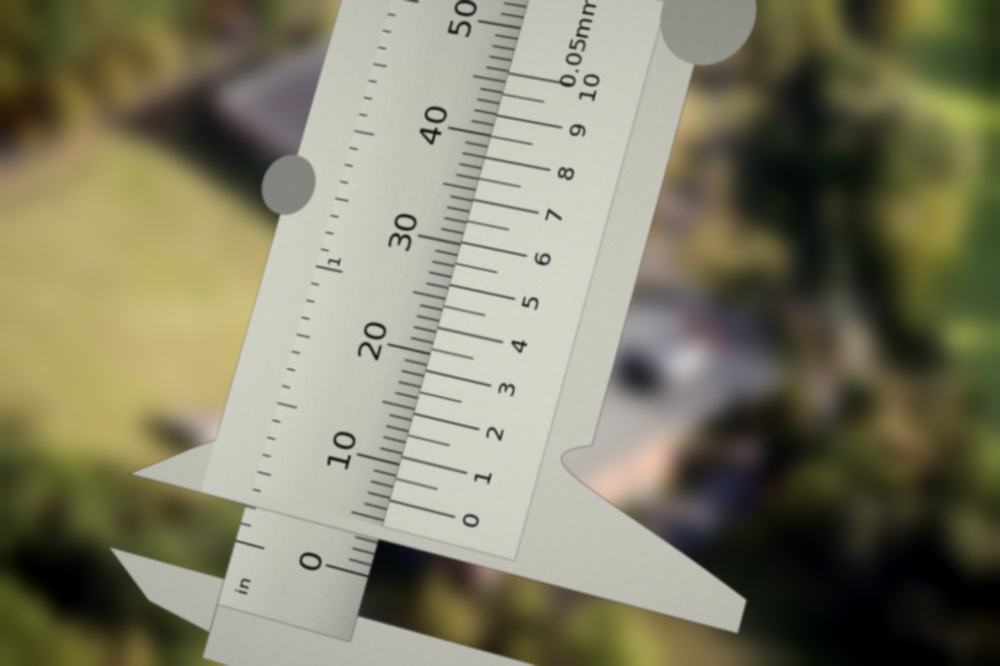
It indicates 6.8 mm
